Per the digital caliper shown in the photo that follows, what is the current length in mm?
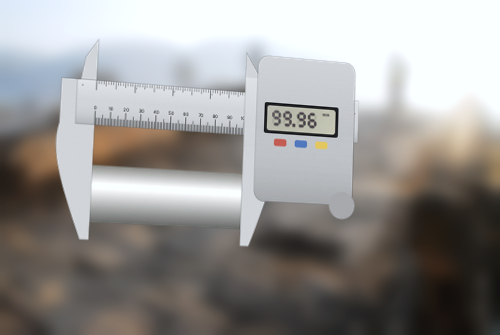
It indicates 99.96 mm
